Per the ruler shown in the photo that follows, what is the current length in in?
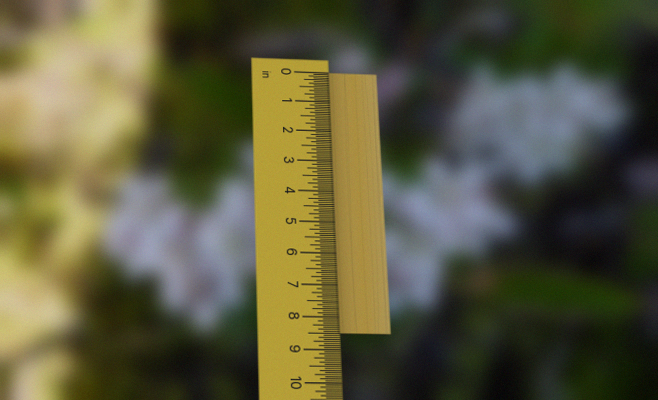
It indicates 8.5 in
